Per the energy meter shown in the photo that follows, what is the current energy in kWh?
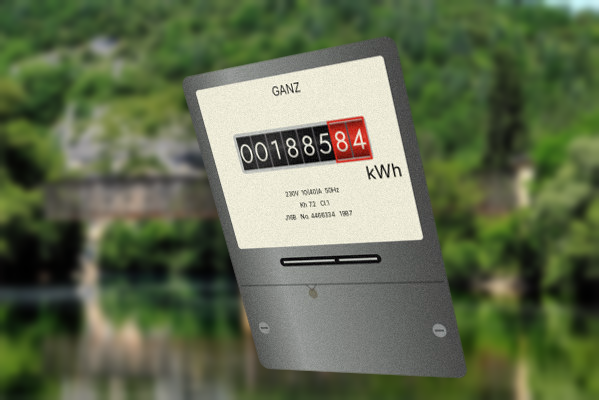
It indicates 1885.84 kWh
